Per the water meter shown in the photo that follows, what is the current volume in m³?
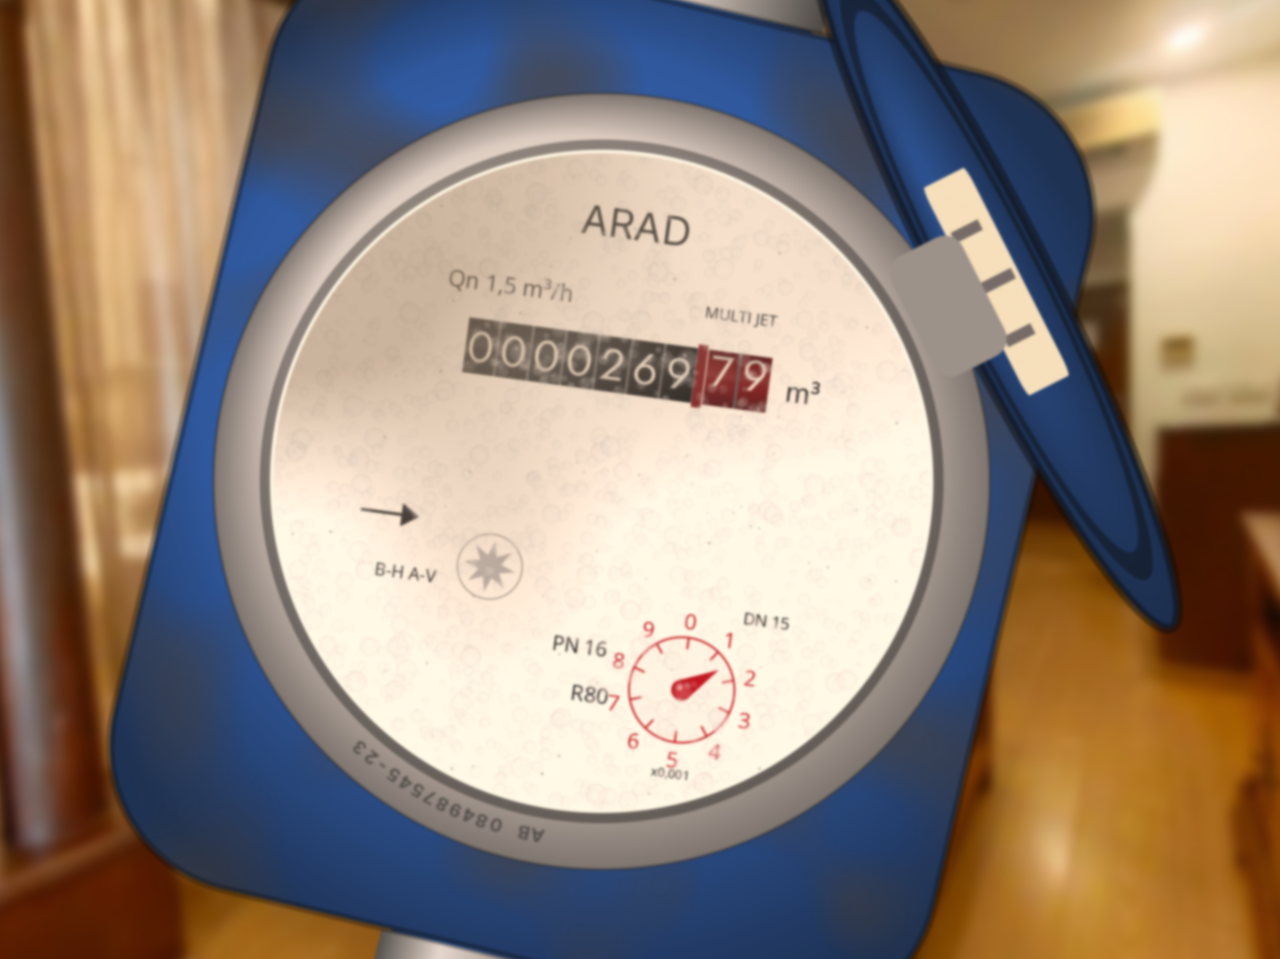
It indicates 269.791 m³
